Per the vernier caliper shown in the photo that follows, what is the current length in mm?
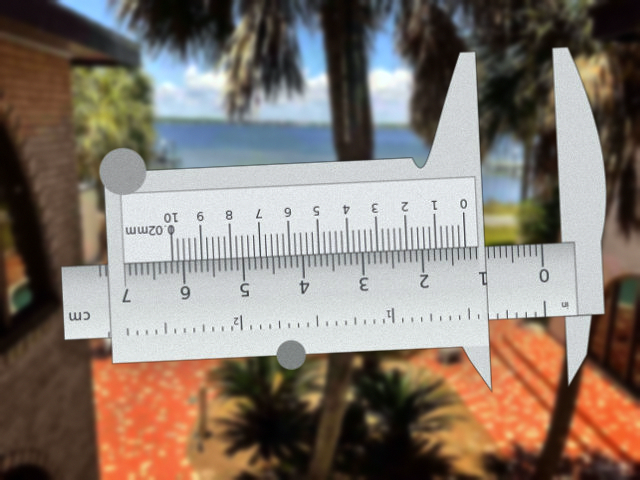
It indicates 12.8 mm
